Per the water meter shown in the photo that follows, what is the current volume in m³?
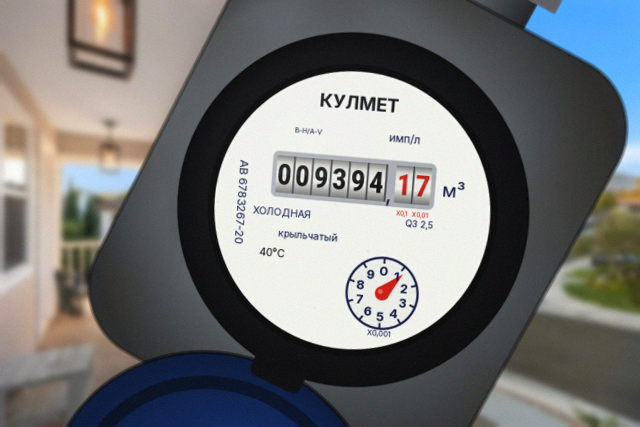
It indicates 9394.171 m³
